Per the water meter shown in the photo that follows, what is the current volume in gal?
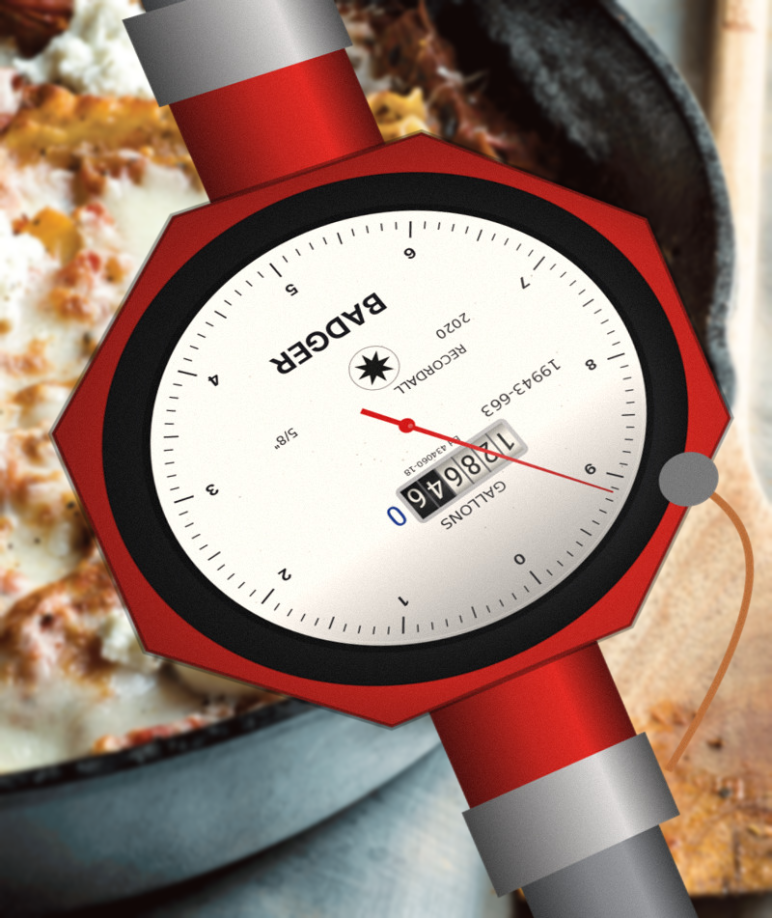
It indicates 1286459.1 gal
